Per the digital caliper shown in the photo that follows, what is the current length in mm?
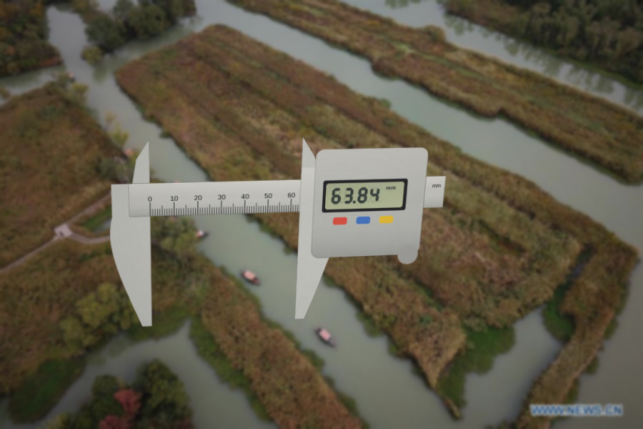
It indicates 63.84 mm
